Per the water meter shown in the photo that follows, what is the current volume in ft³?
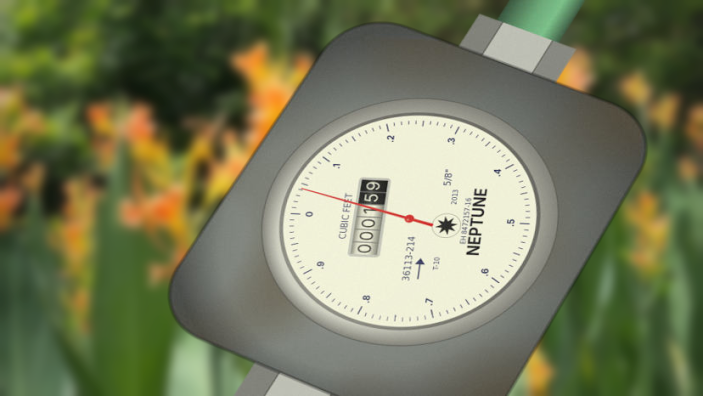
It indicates 159.04 ft³
